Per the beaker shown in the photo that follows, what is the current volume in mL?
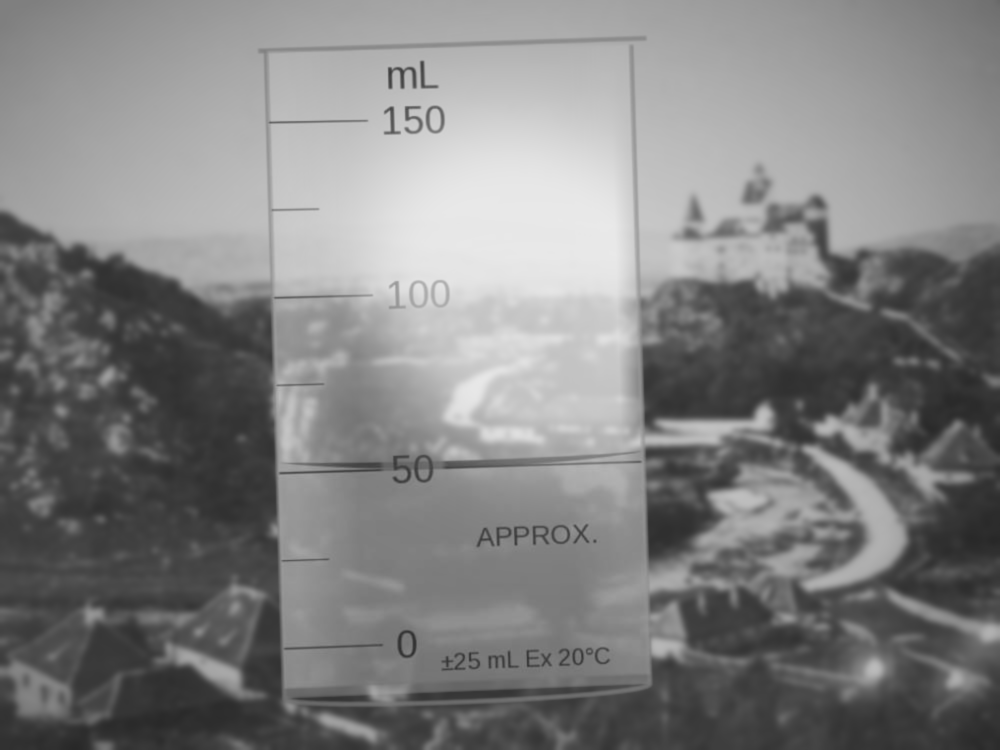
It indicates 50 mL
